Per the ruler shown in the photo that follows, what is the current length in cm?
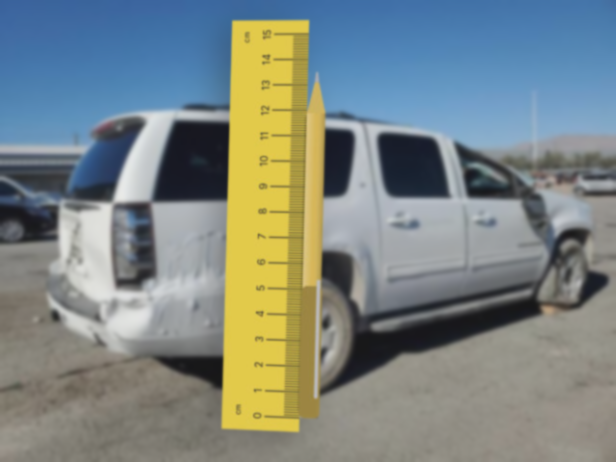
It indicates 13.5 cm
